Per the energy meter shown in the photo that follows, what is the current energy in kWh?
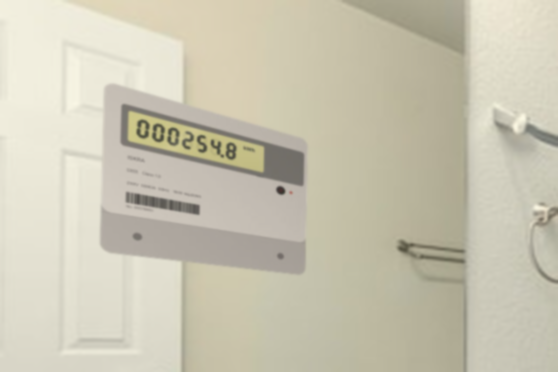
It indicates 254.8 kWh
